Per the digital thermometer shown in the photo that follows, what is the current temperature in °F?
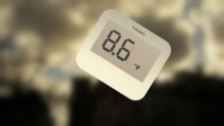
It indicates 8.6 °F
